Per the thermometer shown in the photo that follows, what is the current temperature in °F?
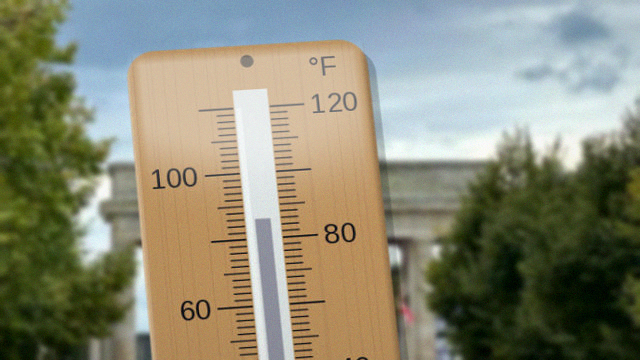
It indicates 86 °F
